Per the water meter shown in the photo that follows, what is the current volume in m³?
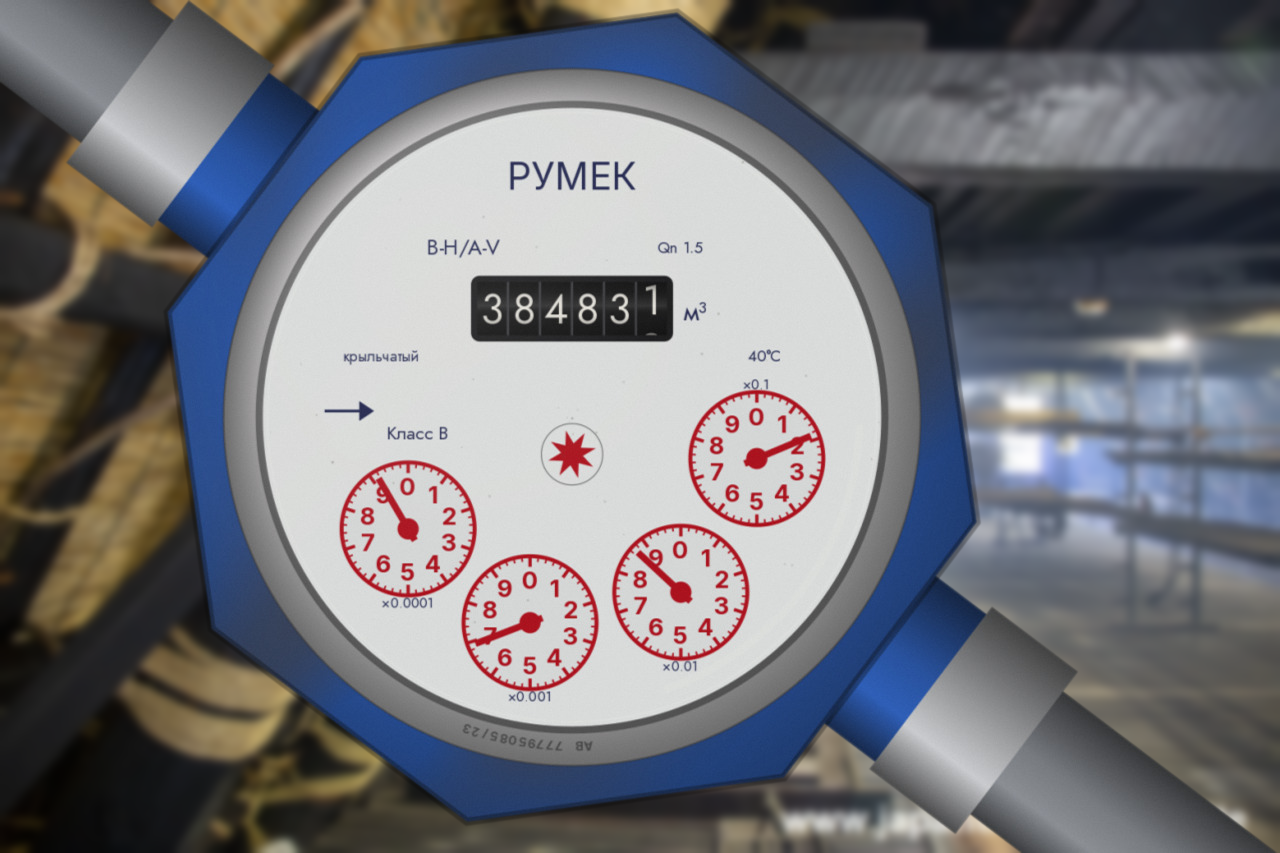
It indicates 384831.1869 m³
